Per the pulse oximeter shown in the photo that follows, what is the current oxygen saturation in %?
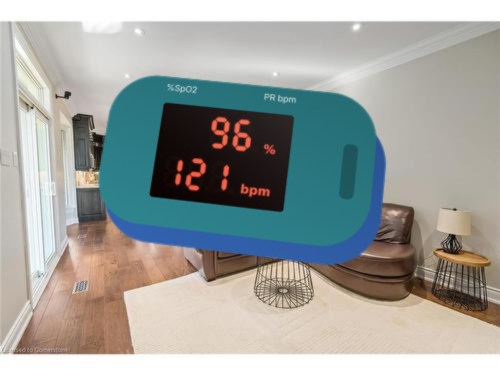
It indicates 96 %
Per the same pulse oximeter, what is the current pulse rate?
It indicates 121 bpm
